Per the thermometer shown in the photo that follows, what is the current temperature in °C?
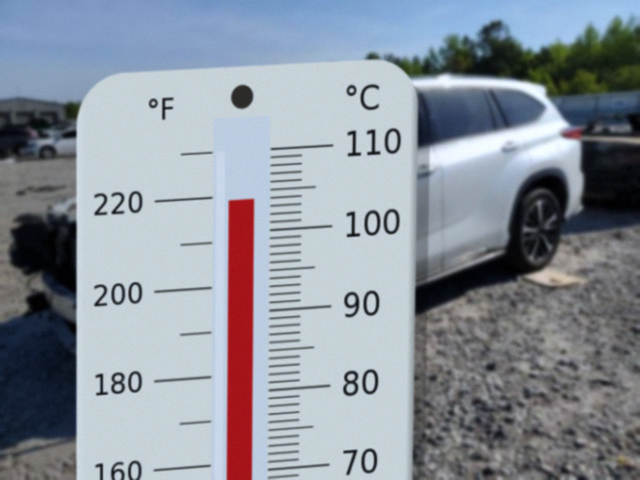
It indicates 104 °C
